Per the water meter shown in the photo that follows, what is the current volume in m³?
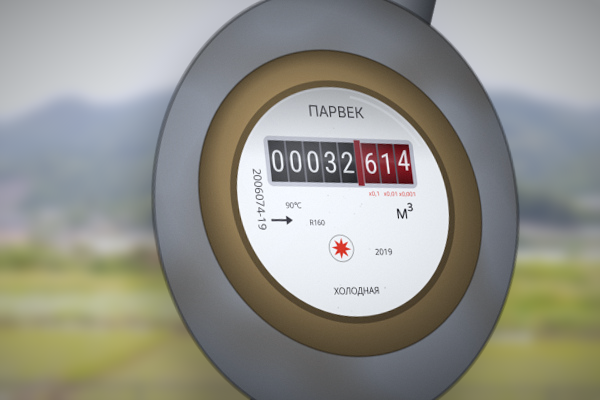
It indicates 32.614 m³
